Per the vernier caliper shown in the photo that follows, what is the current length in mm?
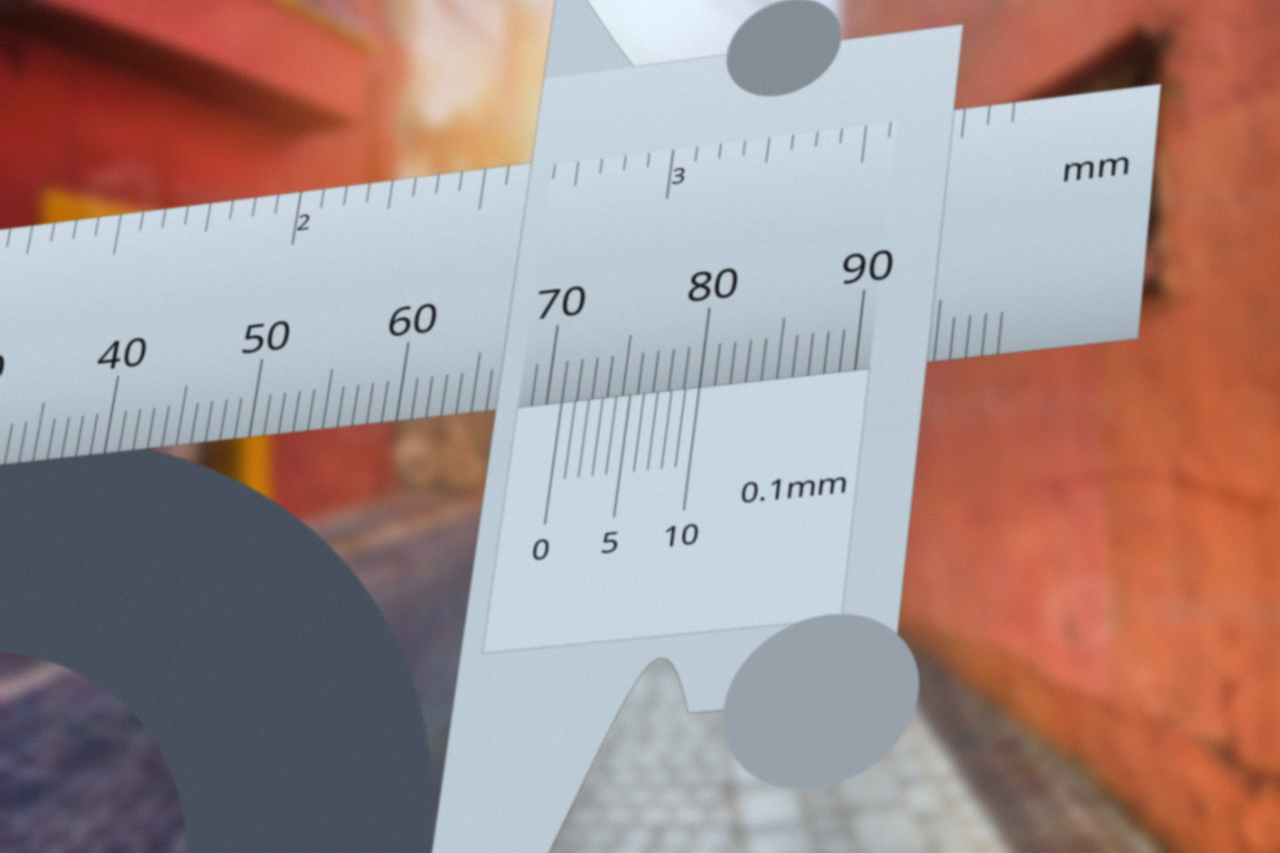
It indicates 71.0 mm
